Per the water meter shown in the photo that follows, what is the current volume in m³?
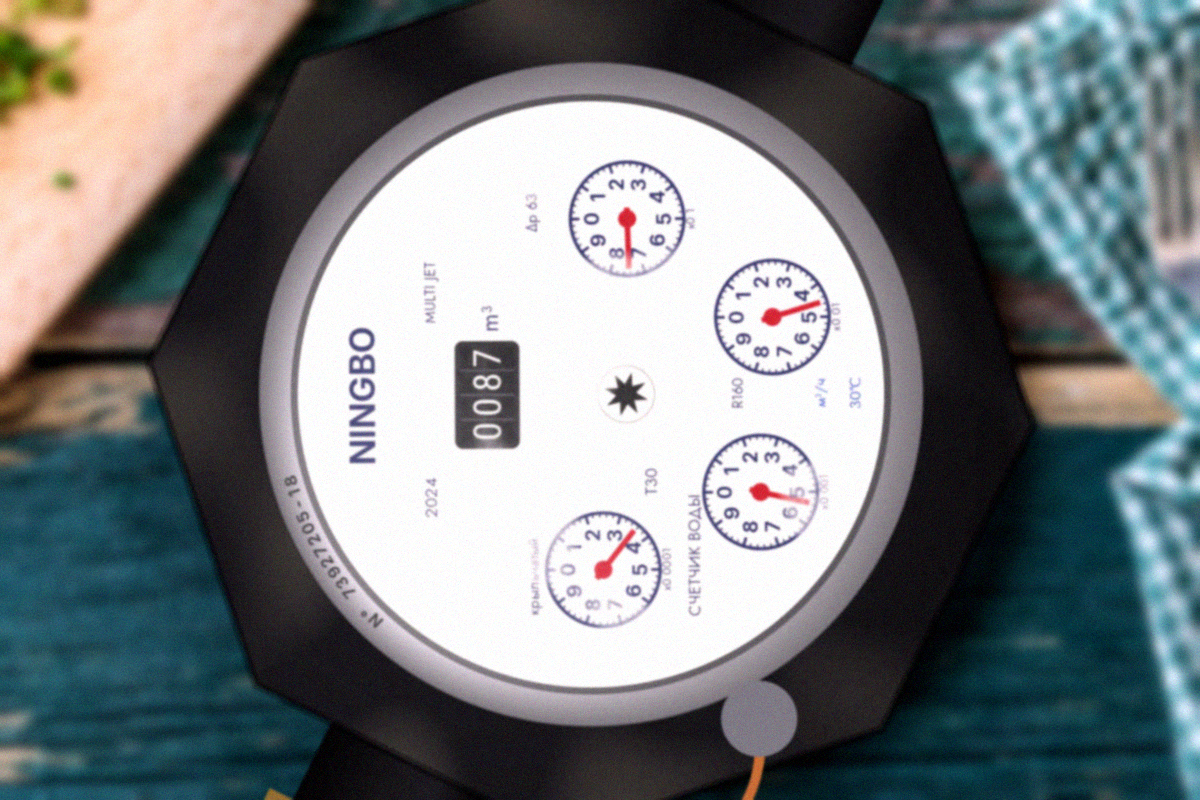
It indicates 87.7453 m³
